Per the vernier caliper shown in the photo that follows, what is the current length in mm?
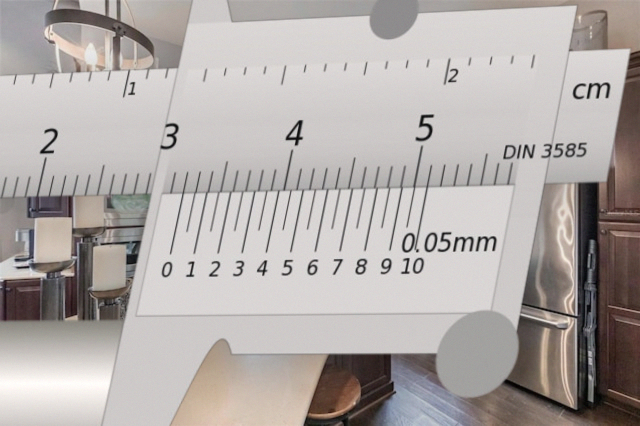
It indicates 32.0 mm
